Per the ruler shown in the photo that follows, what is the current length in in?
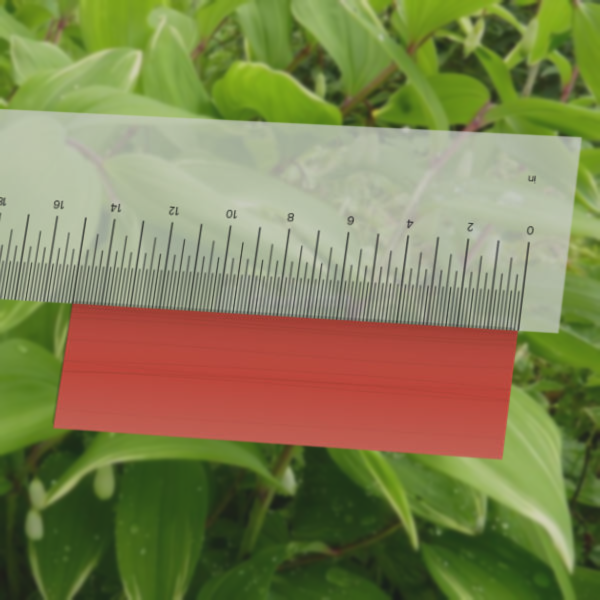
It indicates 15 in
